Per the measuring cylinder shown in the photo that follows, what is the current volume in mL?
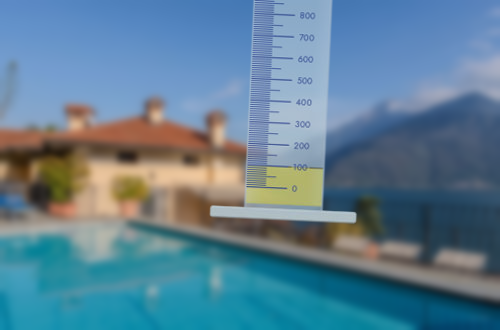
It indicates 100 mL
